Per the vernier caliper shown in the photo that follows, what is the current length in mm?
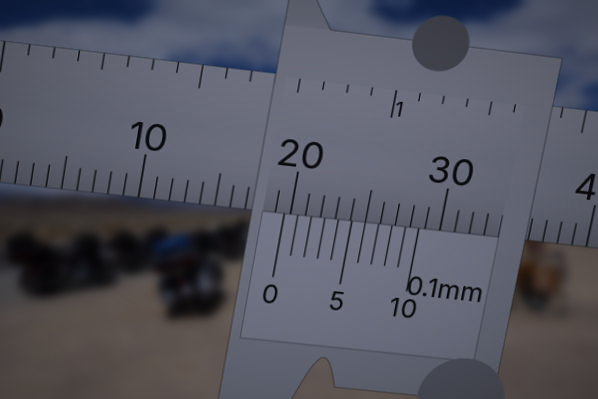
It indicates 19.6 mm
